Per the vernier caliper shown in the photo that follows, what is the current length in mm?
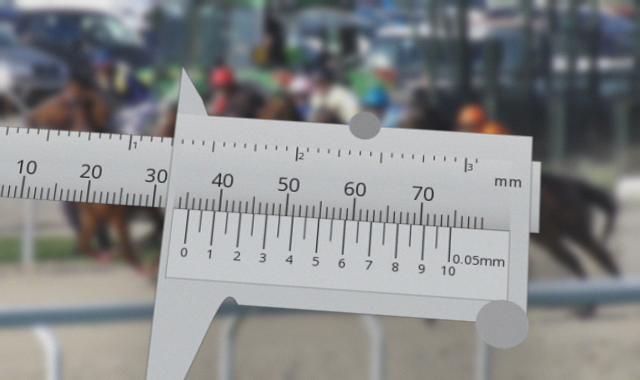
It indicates 35.4 mm
